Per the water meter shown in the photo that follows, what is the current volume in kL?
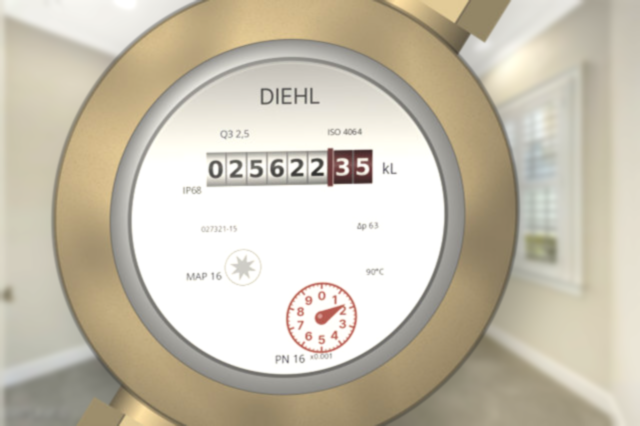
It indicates 25622.351 kL
